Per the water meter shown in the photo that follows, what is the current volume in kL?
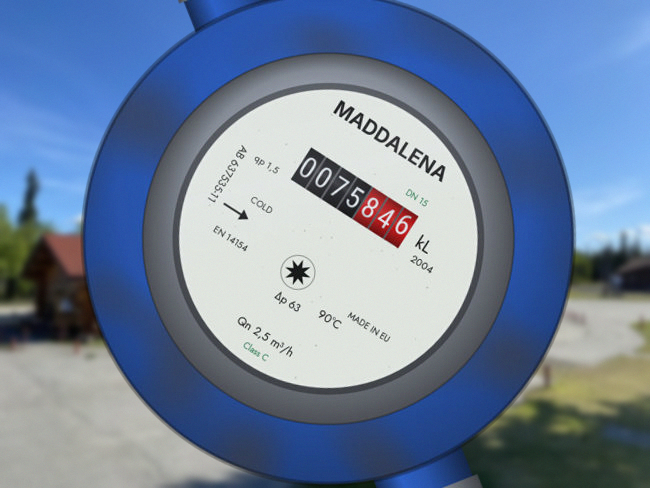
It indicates 75.846 kL
